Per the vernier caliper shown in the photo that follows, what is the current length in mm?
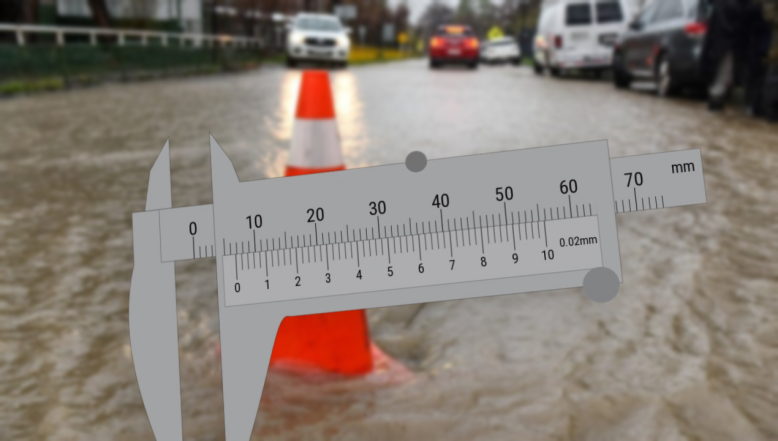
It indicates 6.8 mm
